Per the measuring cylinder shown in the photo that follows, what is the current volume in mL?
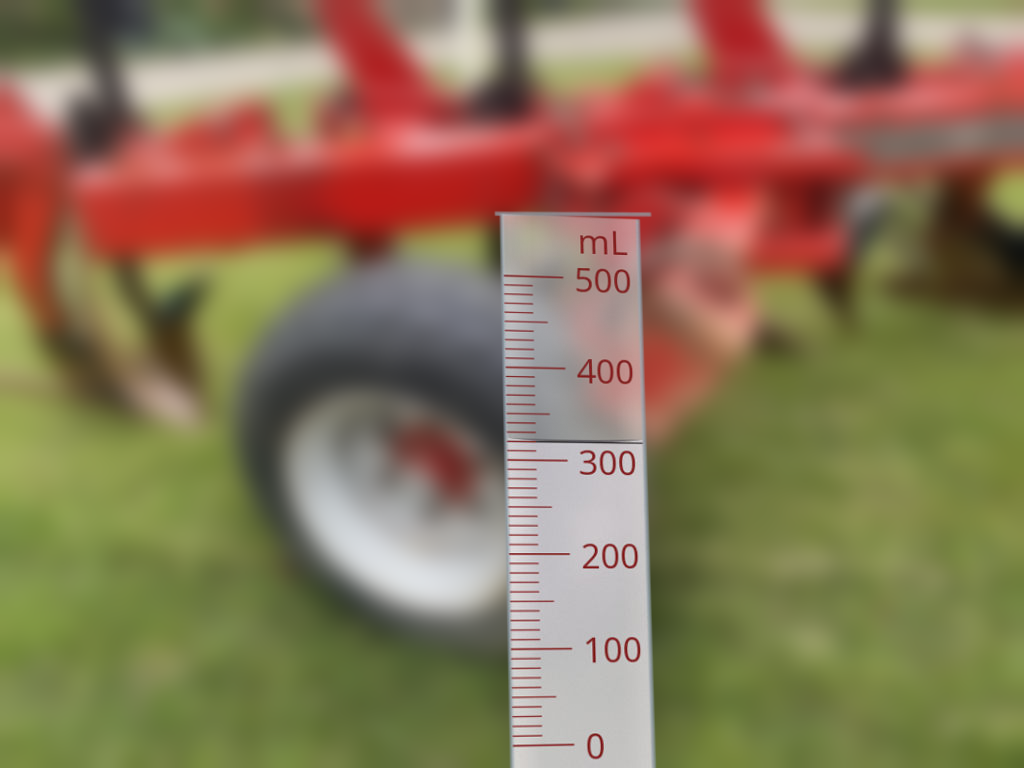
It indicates 320 mL
